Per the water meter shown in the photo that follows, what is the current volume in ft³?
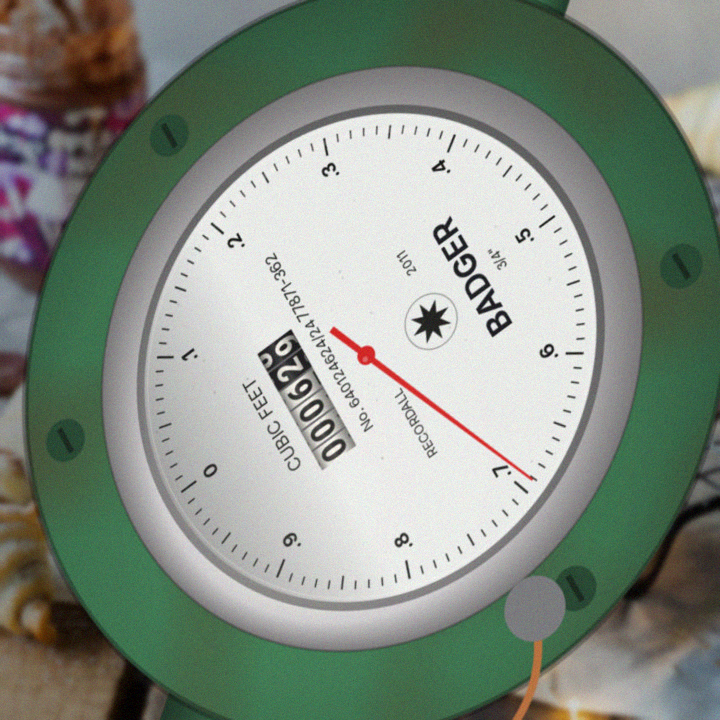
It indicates 628.69 ft³
